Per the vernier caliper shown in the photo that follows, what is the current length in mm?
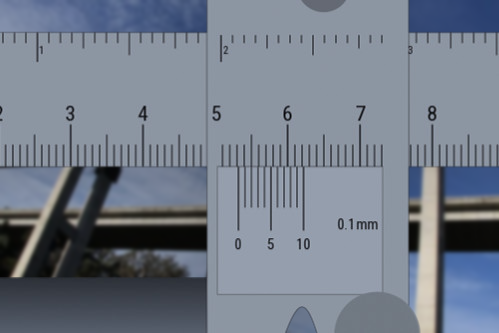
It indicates 53.2 mm
